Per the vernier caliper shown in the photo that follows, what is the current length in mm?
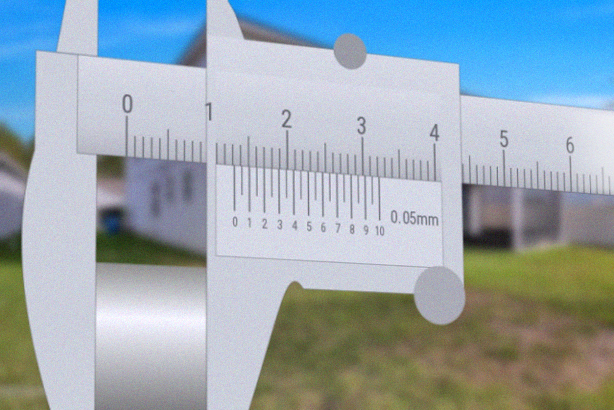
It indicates 13.2 mm
